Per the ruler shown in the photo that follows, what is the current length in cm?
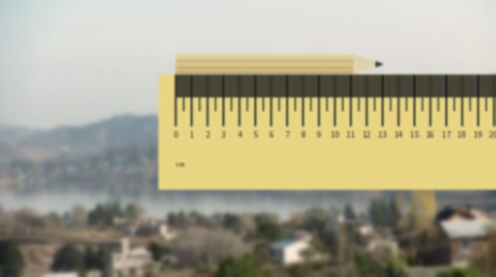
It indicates 13 cm
